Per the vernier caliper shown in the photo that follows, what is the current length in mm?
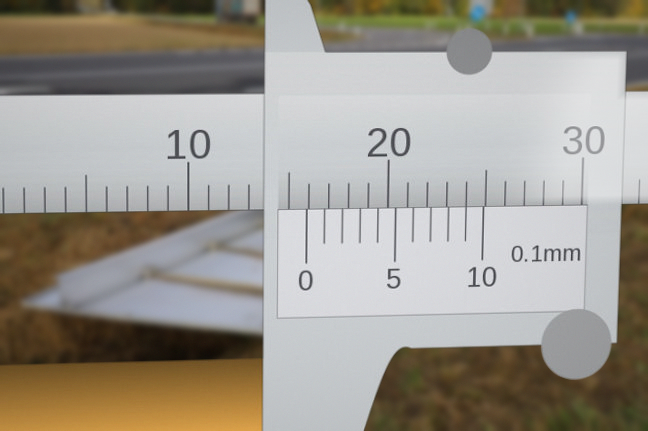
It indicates 15.9 mm
